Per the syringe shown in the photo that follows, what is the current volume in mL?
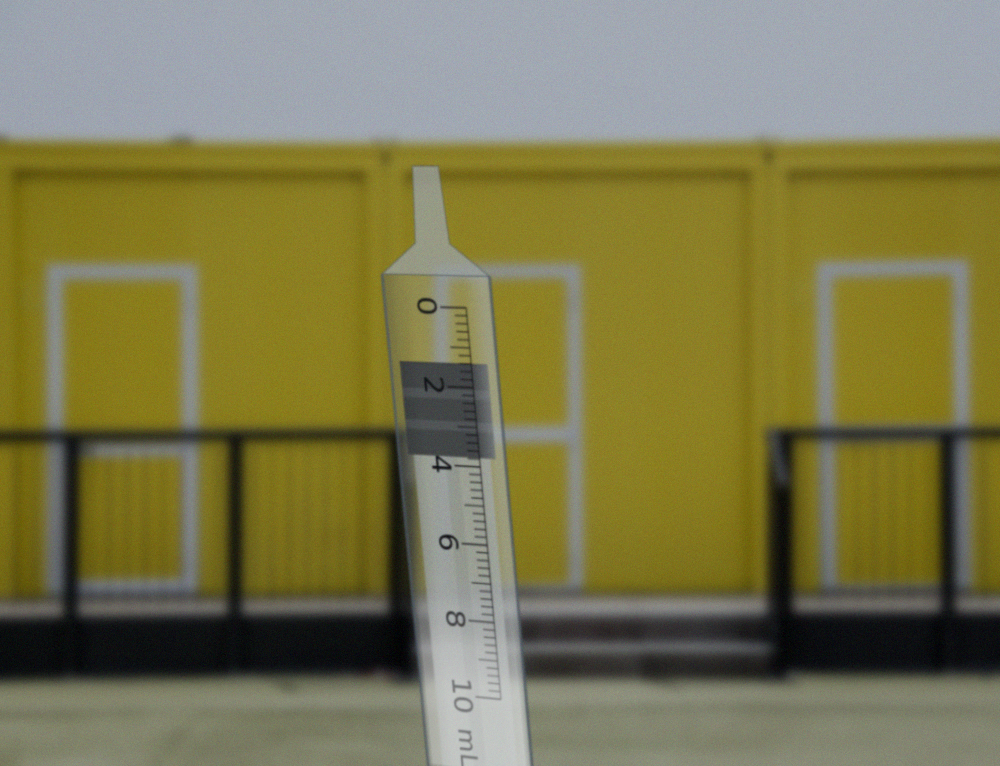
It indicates 1.4 mL
